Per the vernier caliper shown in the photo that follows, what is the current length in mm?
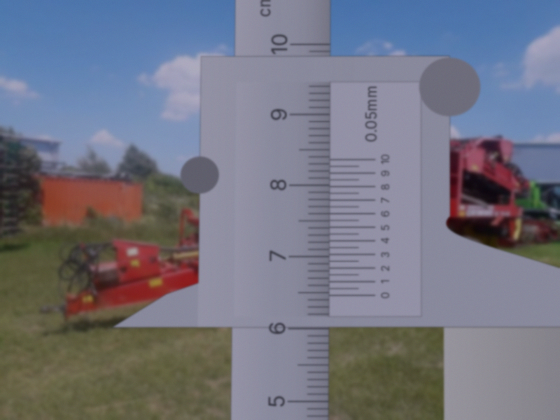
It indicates 64.6 mm
